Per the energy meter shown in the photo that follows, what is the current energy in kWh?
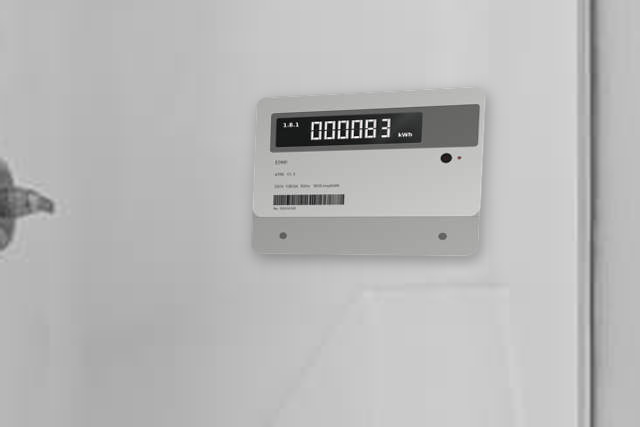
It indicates 83 kWh
